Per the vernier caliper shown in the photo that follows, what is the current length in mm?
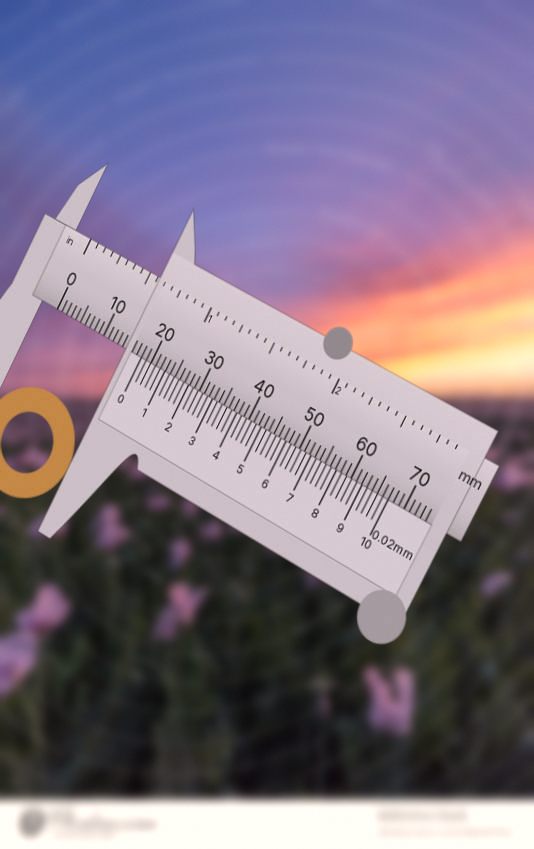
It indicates 18.0 mm
